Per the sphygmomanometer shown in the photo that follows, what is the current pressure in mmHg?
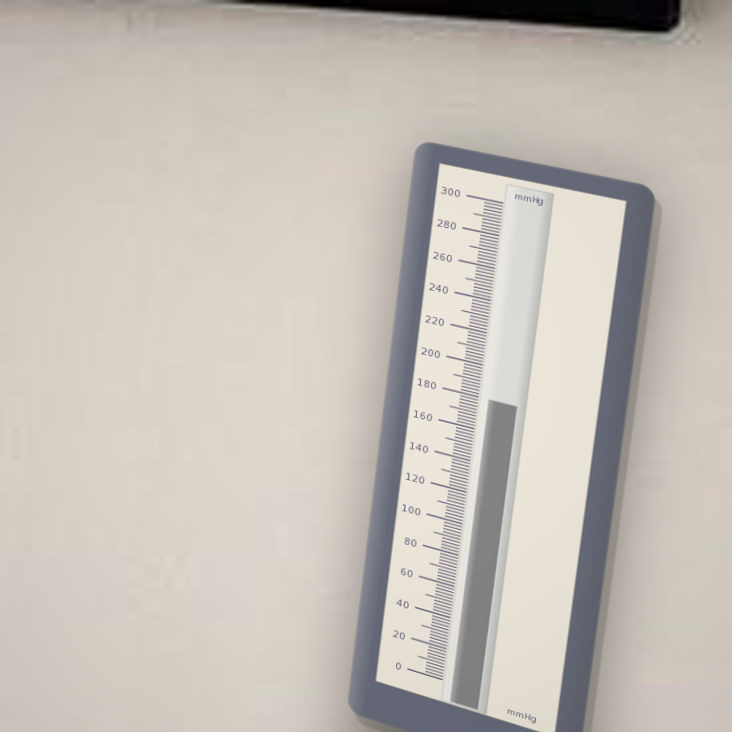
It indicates 180 mmHg
